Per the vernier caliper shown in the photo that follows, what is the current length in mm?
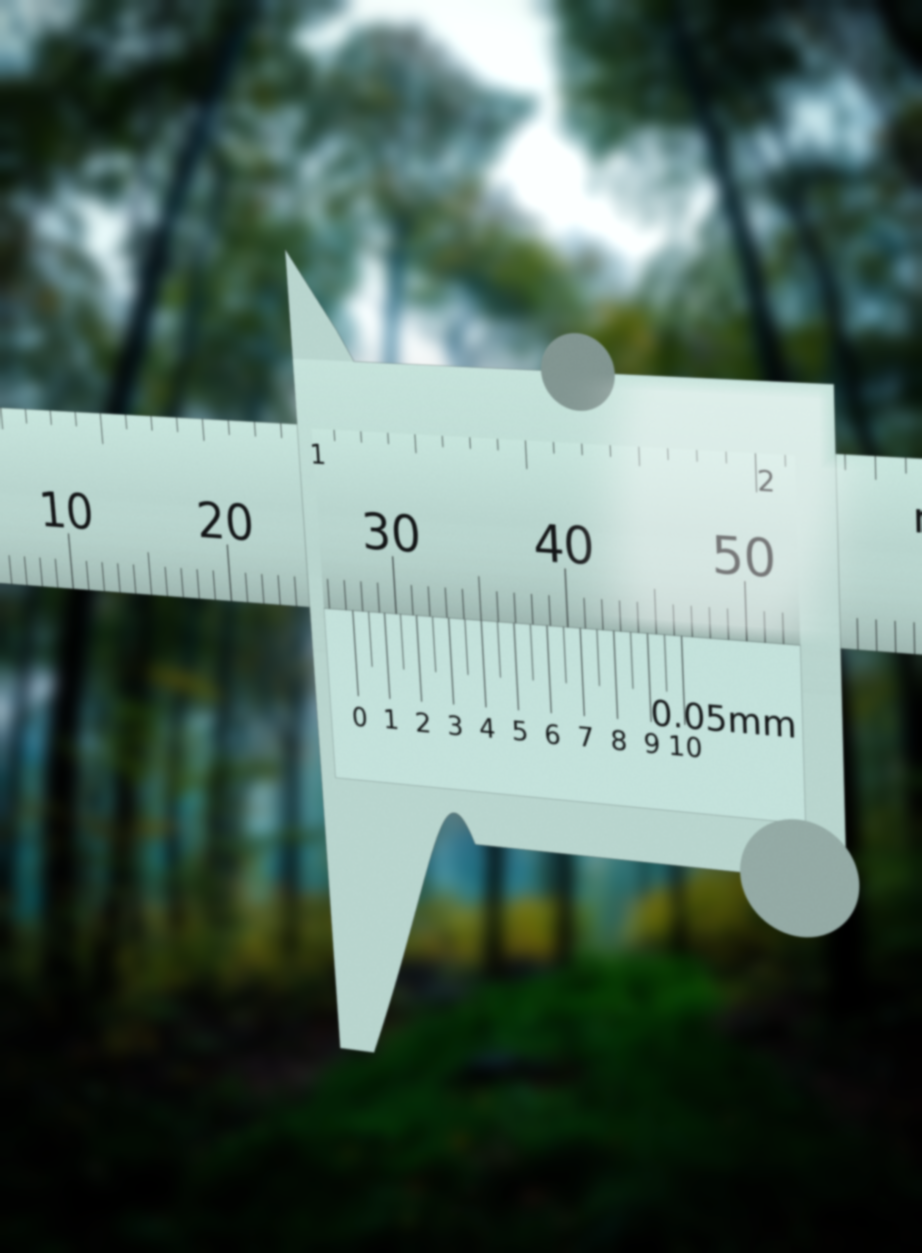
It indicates 27.4 mm
